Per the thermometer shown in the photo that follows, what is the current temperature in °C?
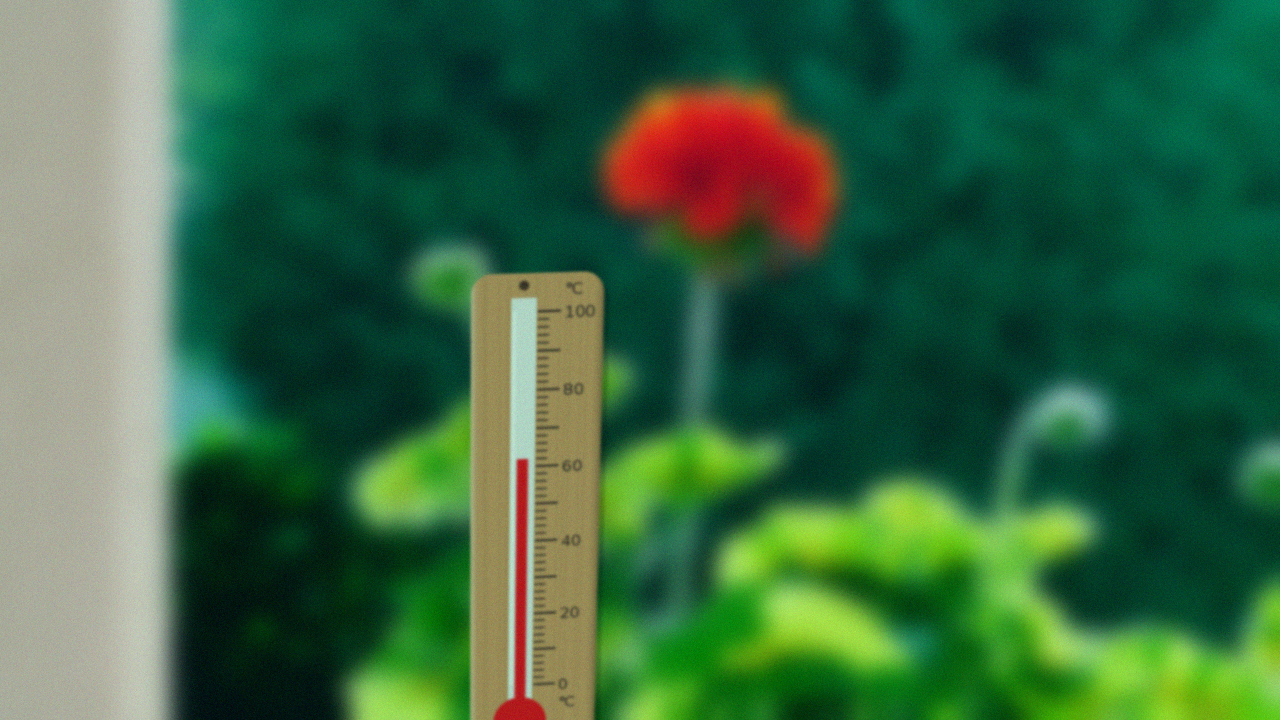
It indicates 62 °C
